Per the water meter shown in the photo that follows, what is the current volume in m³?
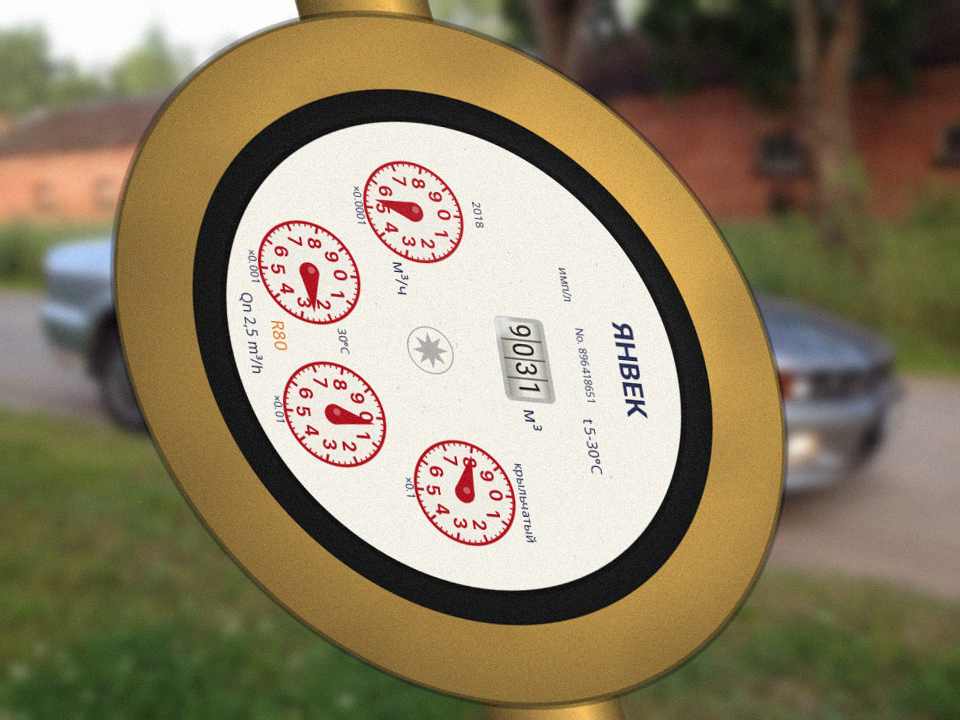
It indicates 9031.8025 m³
